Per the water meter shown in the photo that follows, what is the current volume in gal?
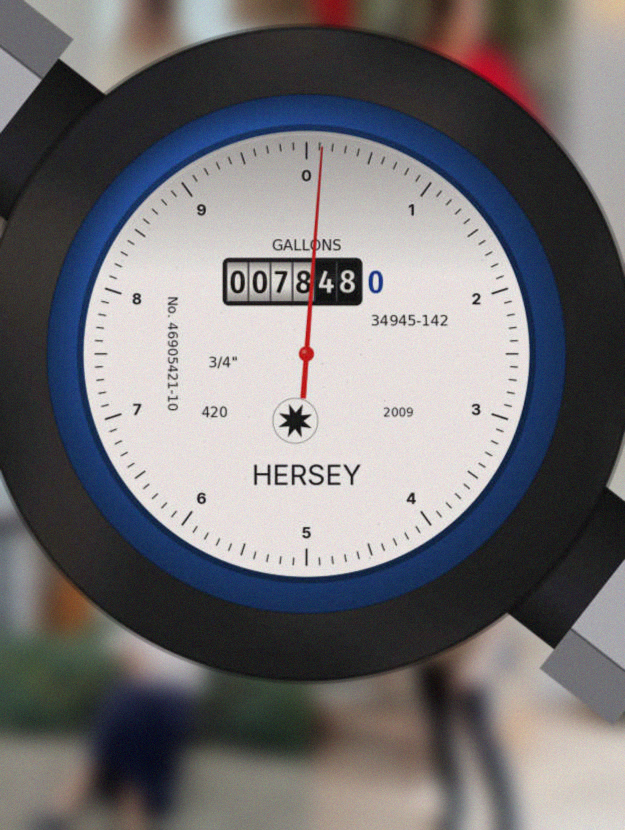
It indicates 78480.1 gal
